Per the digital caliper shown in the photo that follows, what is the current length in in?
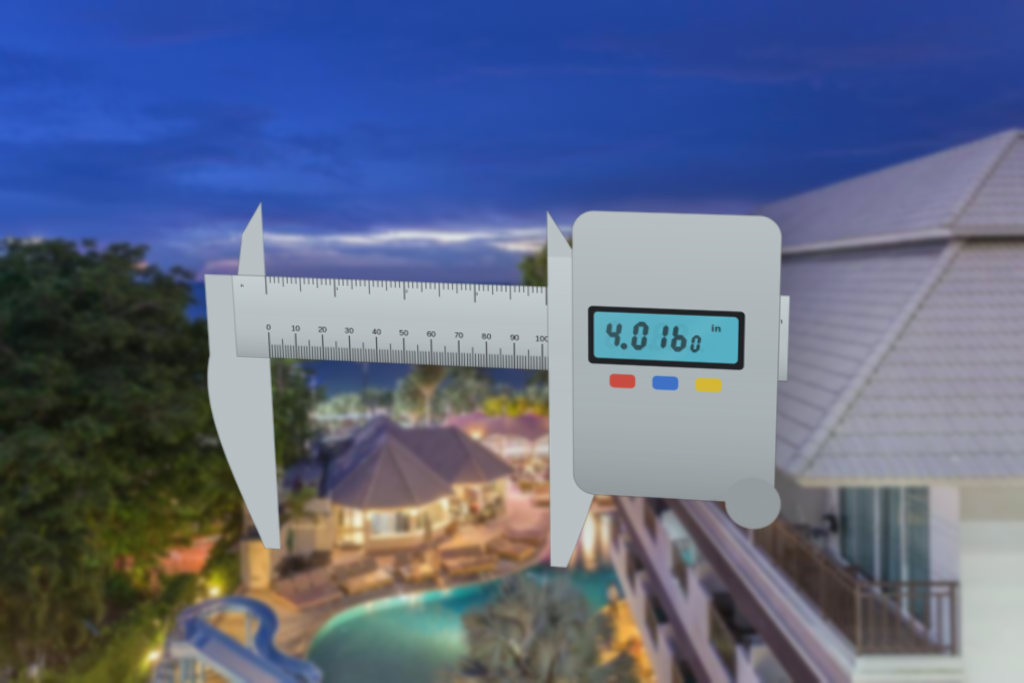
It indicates 4.0160 in
